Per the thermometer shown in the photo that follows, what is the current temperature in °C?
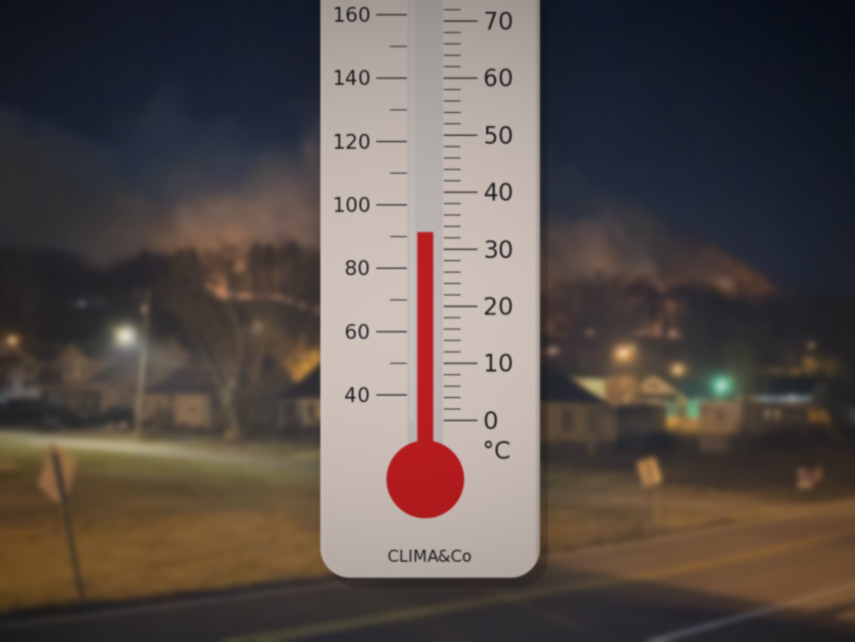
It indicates 33 °C
